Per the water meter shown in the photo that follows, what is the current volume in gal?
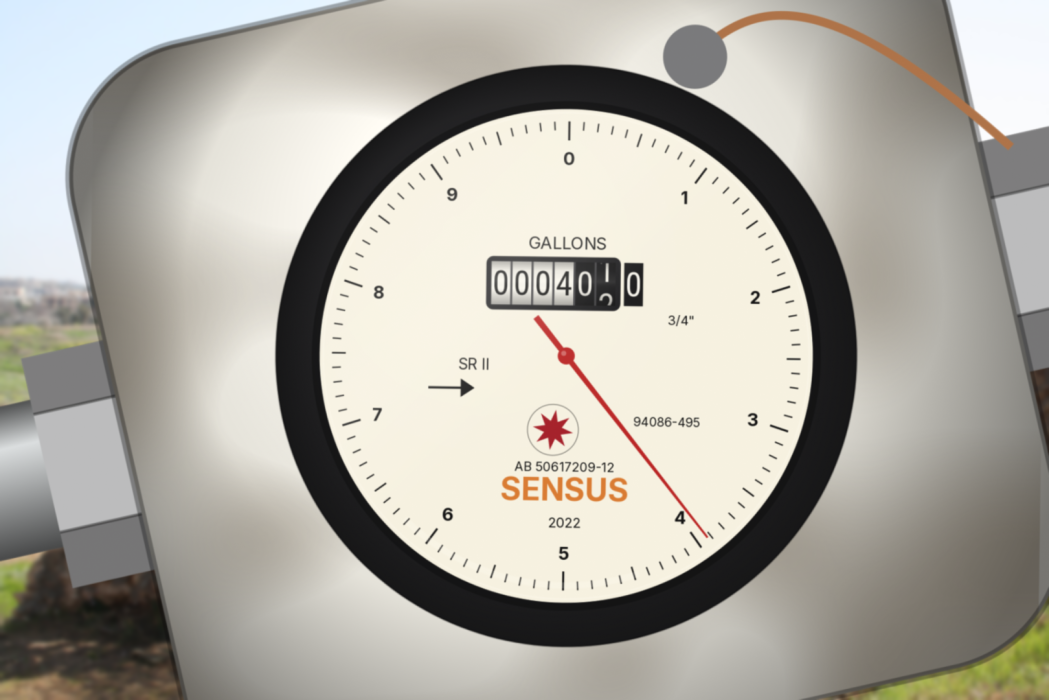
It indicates 4013.9 gal
